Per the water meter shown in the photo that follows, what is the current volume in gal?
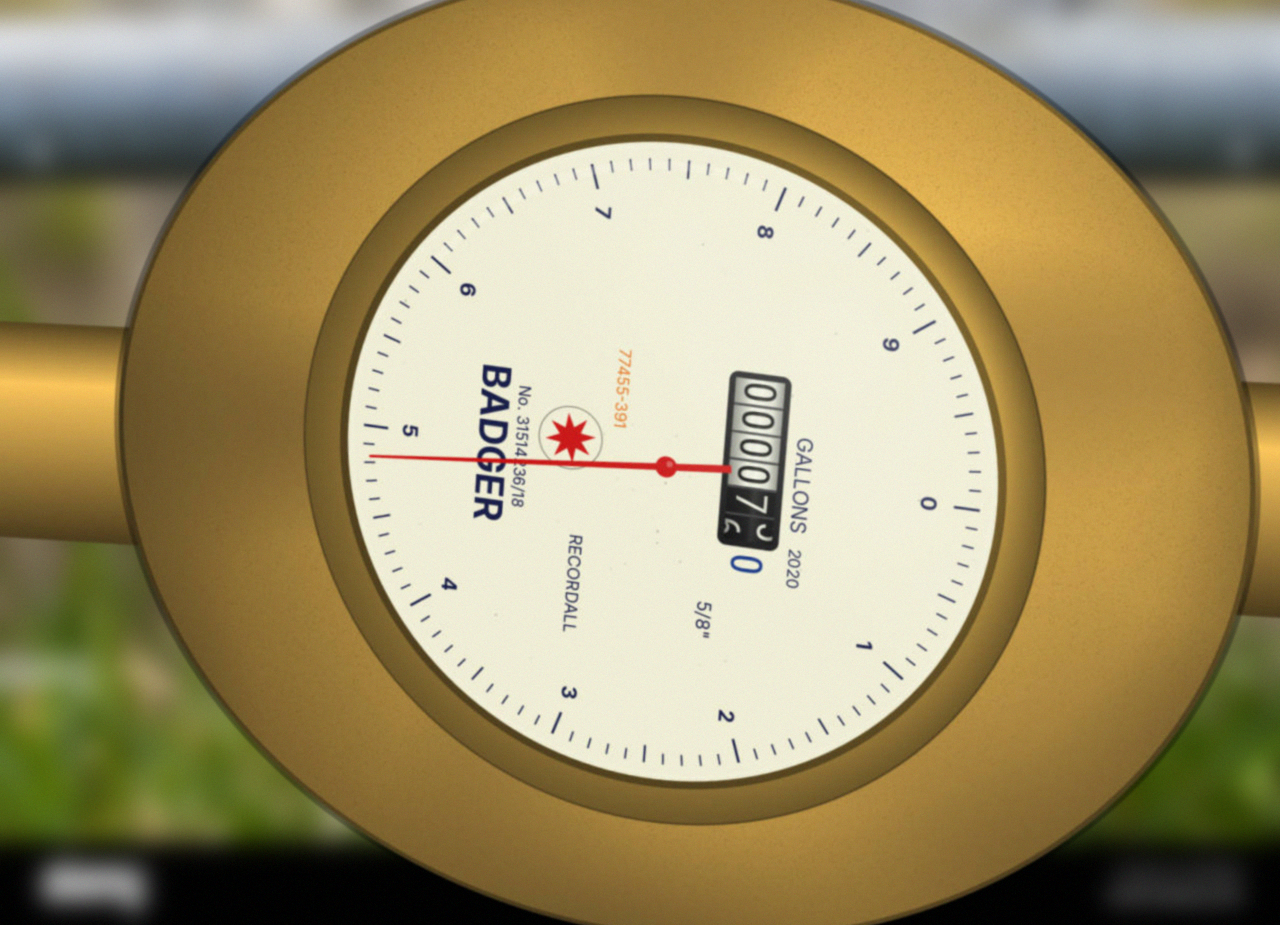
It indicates 754.8 gal
